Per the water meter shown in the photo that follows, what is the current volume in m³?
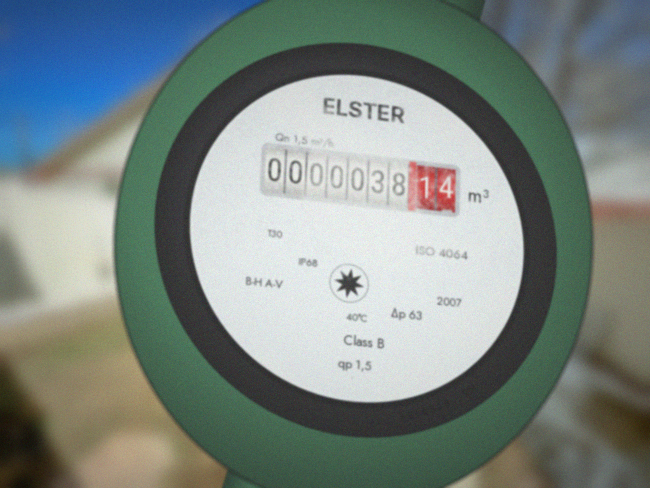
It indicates 38.14 m³
